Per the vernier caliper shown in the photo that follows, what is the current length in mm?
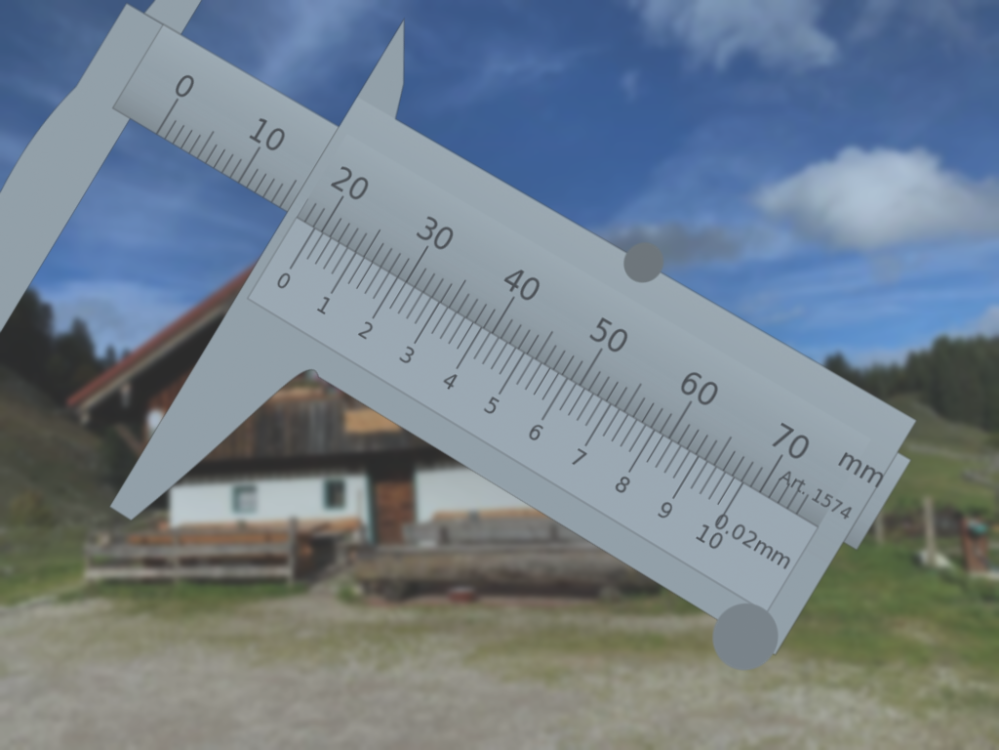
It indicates 19.2 mm
